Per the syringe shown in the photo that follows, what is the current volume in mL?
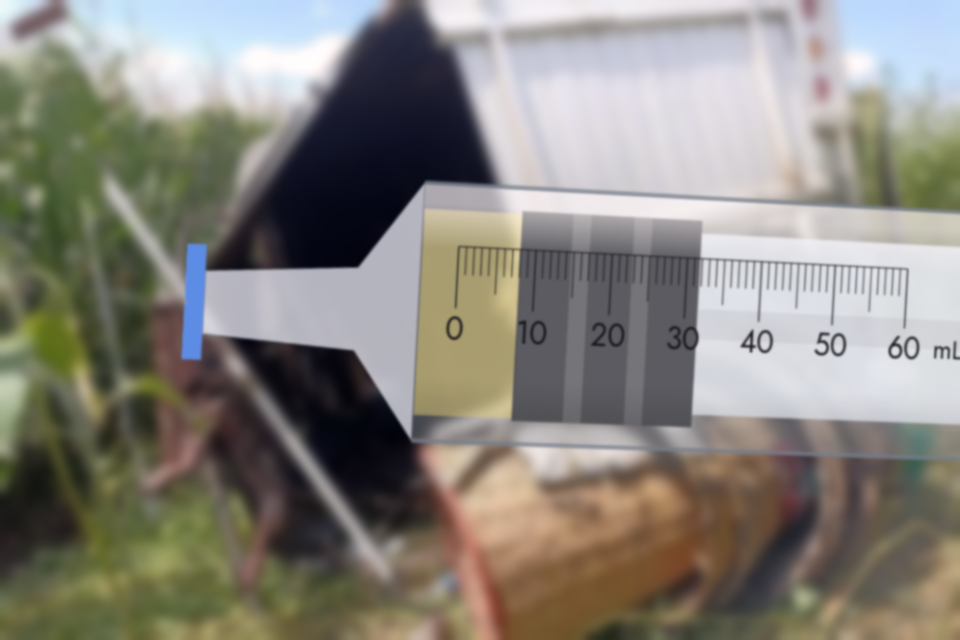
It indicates 8 mL
